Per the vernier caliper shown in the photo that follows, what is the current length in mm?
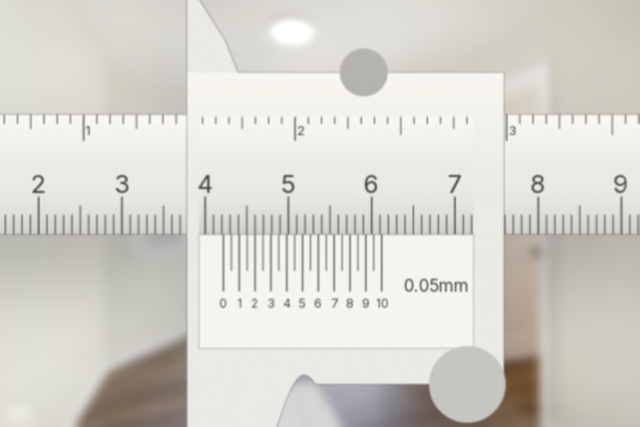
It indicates 42.2 mm
